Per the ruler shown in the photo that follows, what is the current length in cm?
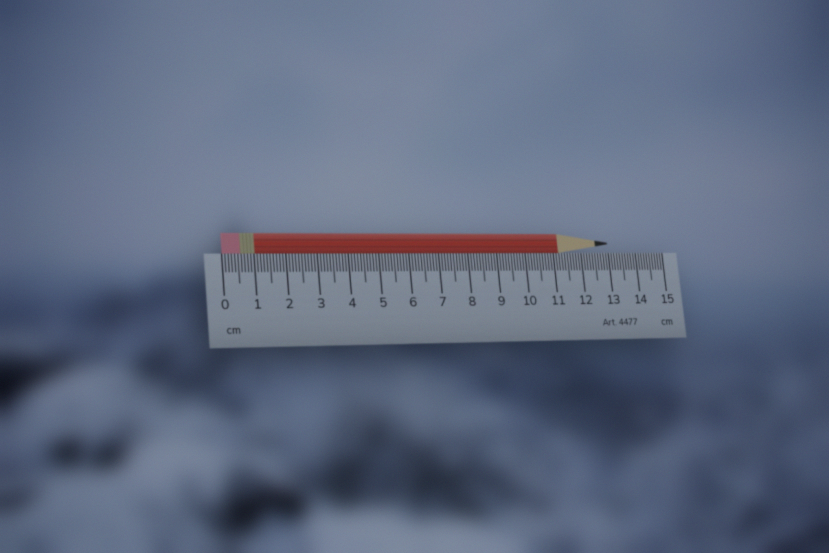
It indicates 13 cm
